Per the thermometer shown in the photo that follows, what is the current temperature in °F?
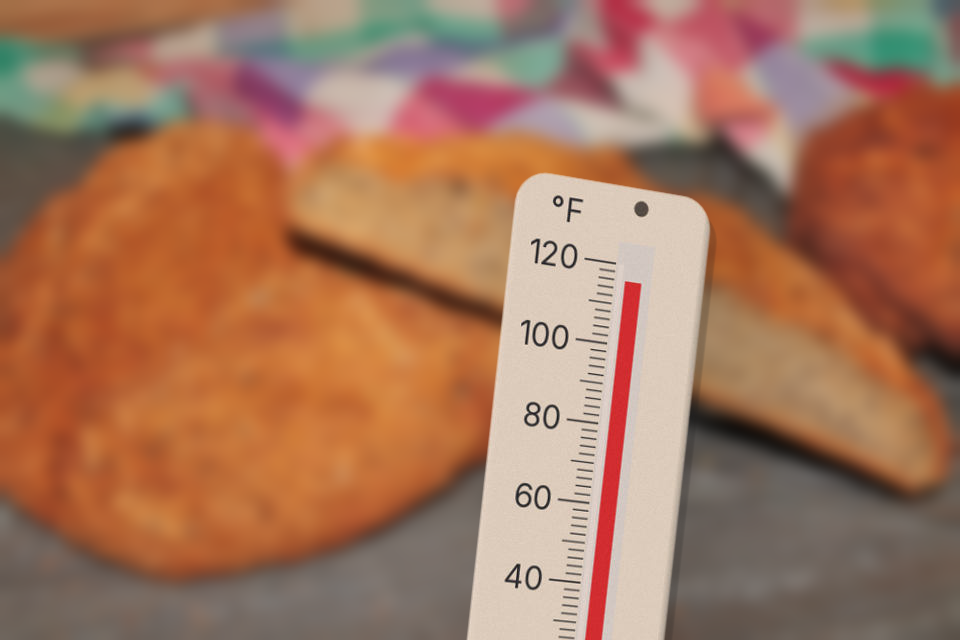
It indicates 116 °F
